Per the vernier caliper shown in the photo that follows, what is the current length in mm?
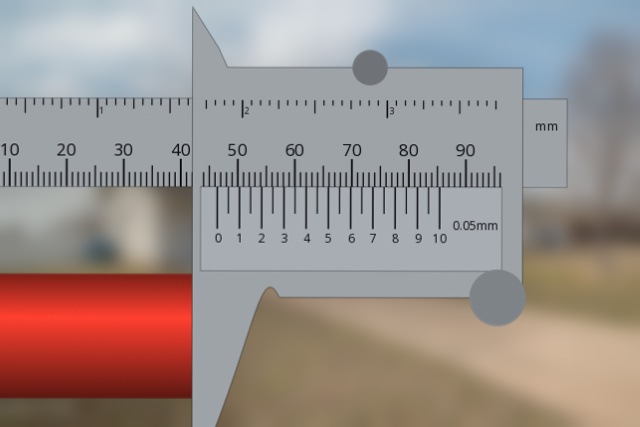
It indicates 46.4 mm
